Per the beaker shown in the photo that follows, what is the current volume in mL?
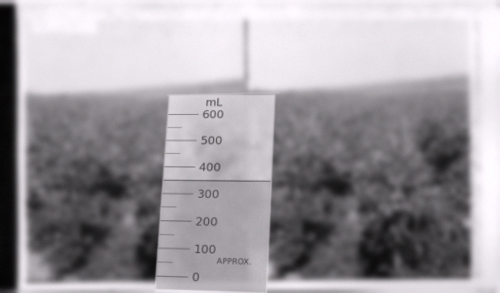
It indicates 350 mL
